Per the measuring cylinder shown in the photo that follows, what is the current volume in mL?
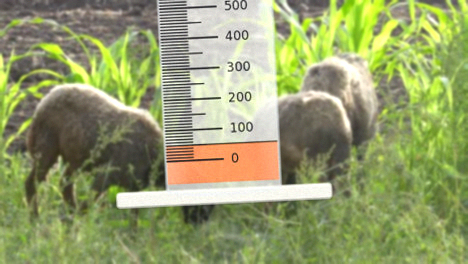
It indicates 50 mL
